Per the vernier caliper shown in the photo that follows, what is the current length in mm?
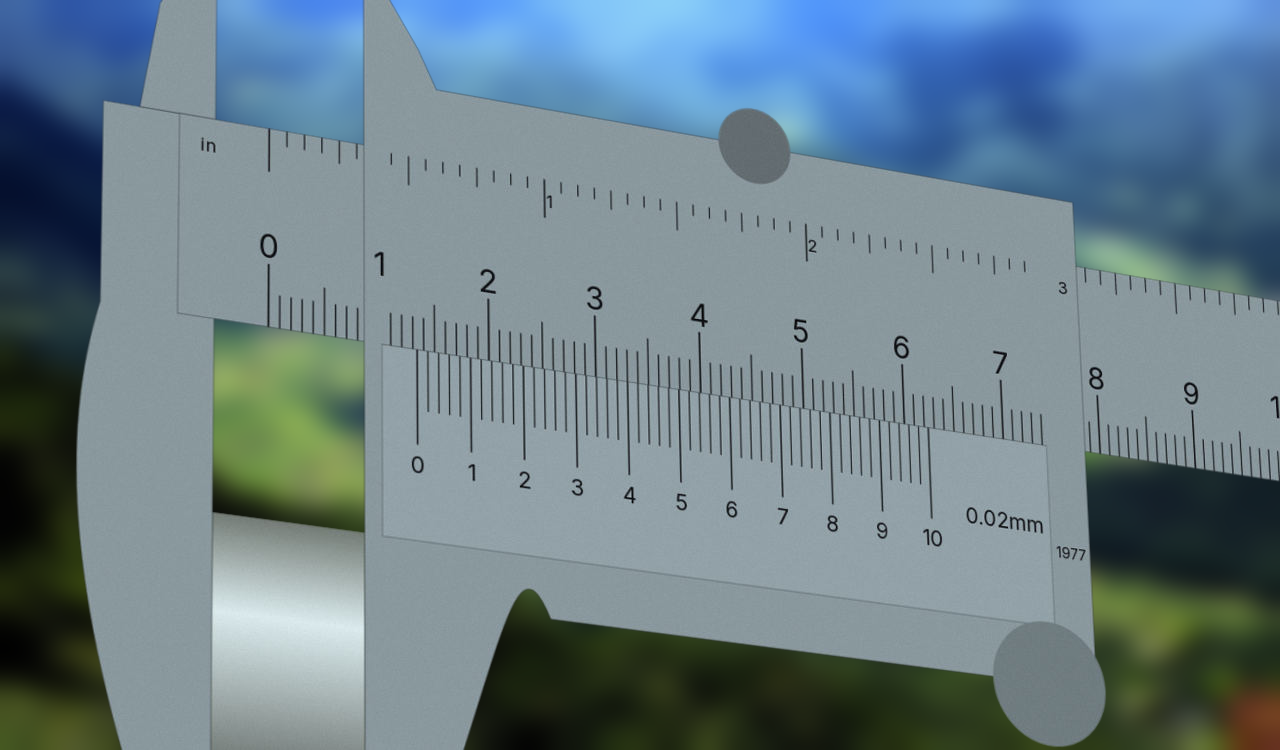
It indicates 13.4 mm
